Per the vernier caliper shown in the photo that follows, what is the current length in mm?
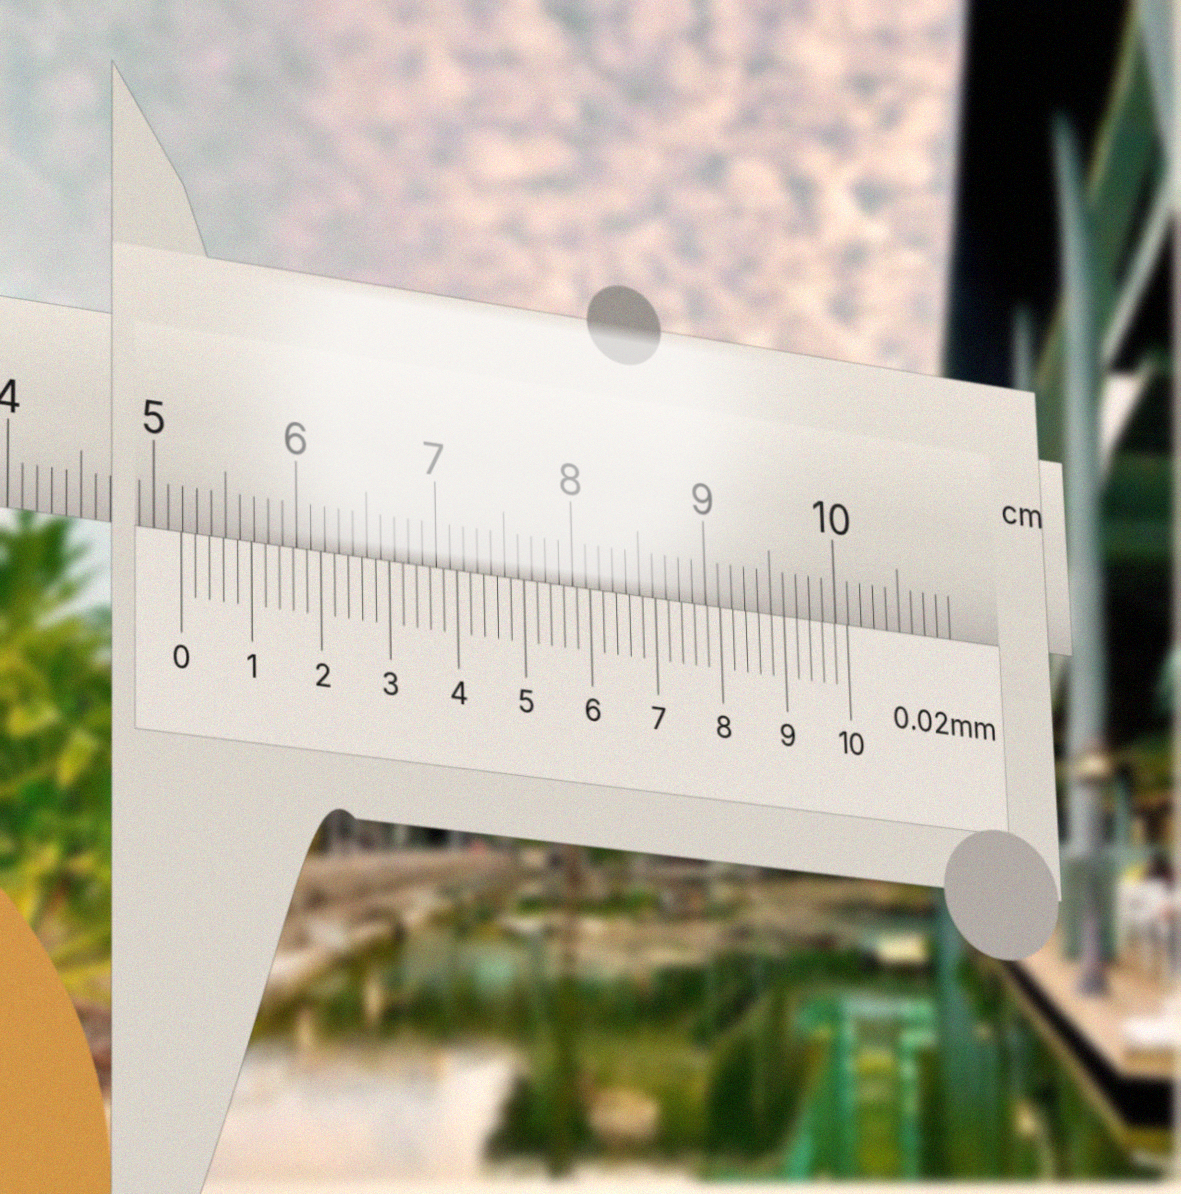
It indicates 51.9 mm
